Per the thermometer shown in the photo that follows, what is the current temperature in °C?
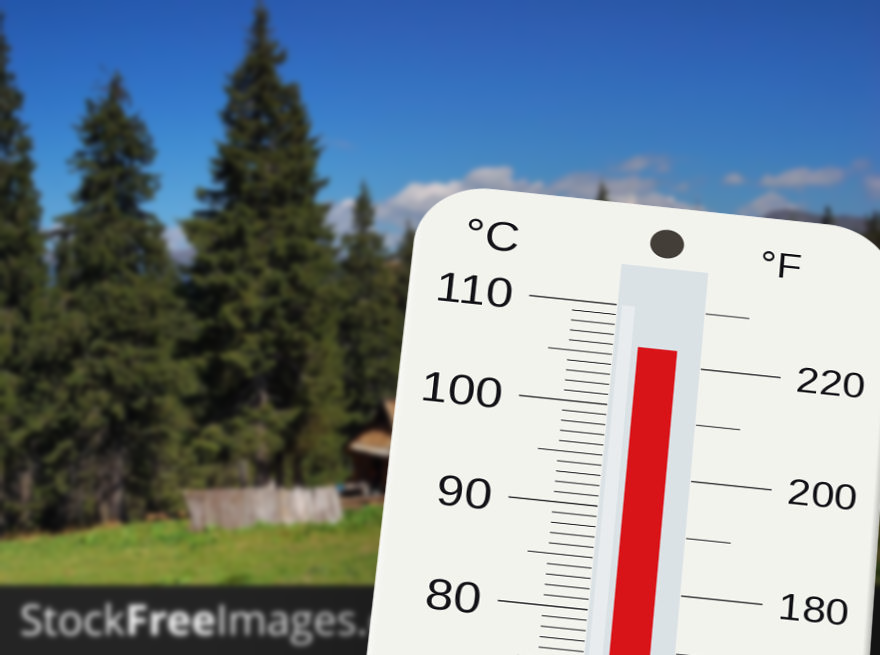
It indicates 106 °C
